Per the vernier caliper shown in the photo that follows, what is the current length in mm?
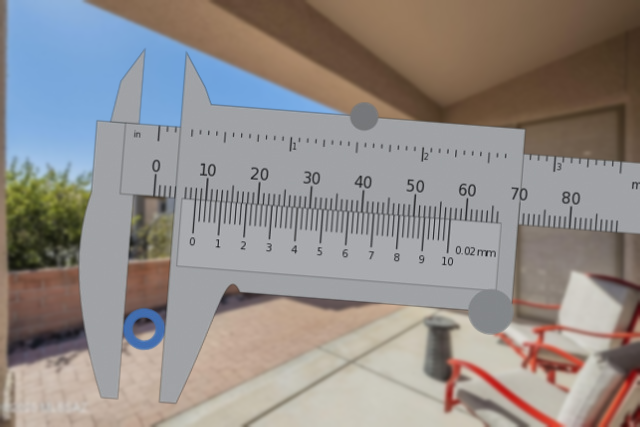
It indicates 8.0 mm
